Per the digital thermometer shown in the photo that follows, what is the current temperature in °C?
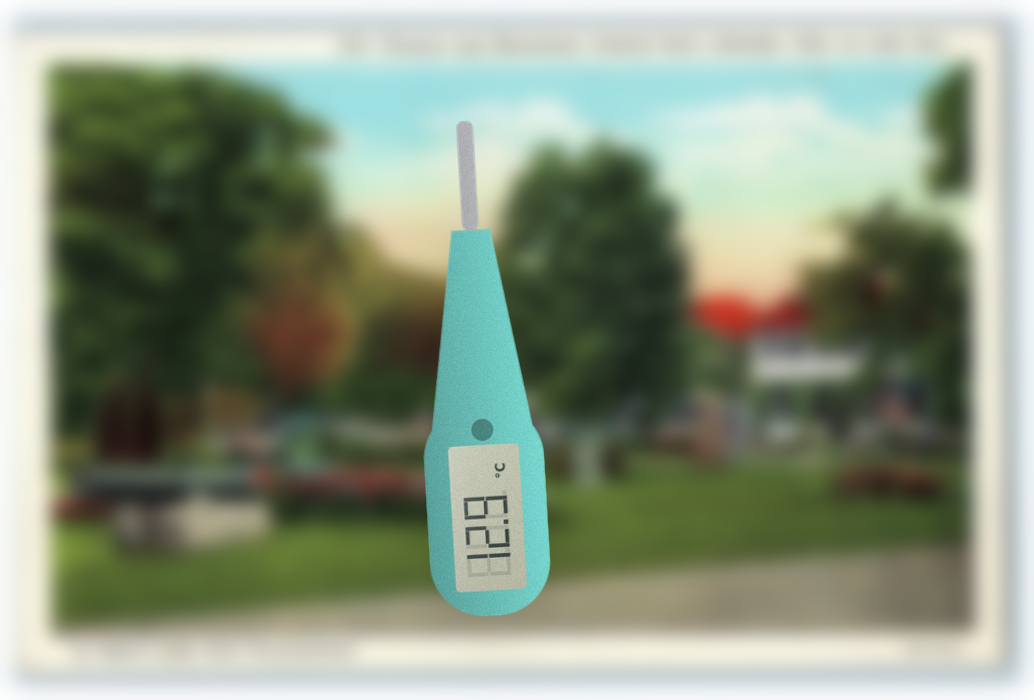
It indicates 12.9 °C
